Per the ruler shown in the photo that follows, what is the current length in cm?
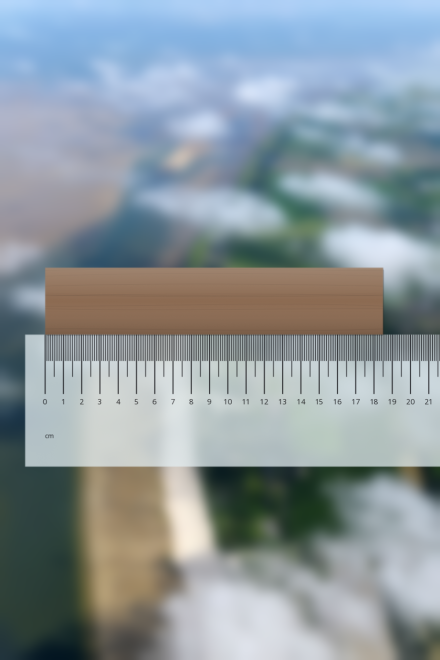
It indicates 18.5 cm
